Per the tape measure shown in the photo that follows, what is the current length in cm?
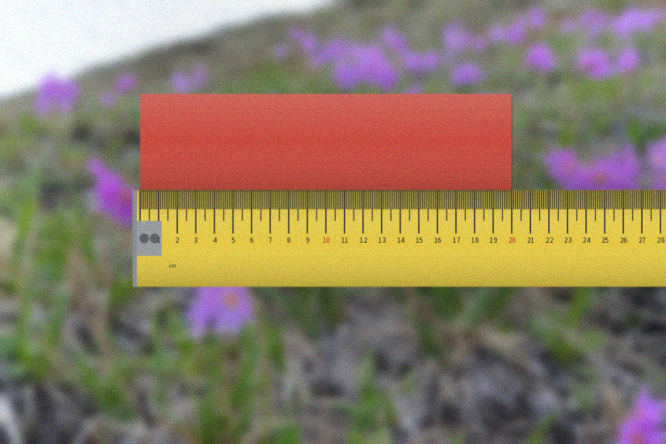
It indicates 20 cm
